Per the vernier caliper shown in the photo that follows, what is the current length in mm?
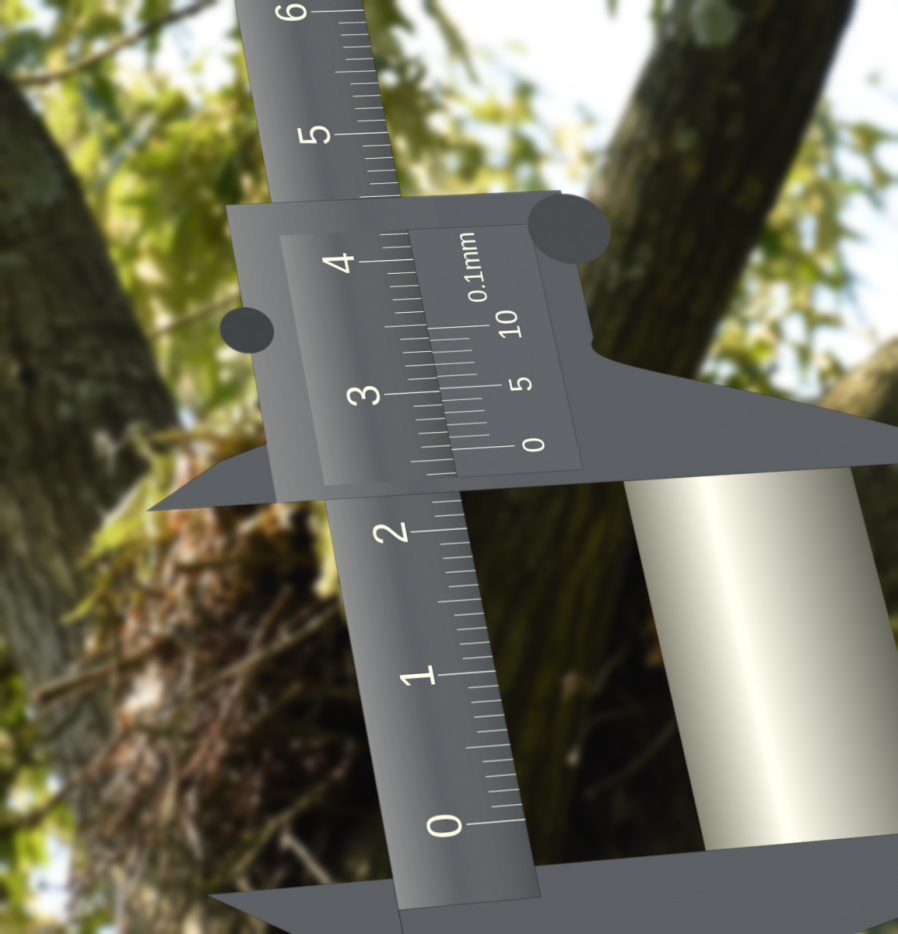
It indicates 25.7 mm
